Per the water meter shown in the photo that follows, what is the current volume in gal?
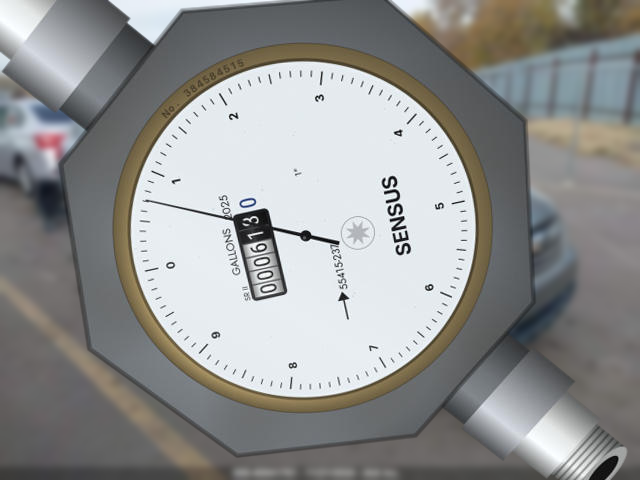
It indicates 6180.7 gal
